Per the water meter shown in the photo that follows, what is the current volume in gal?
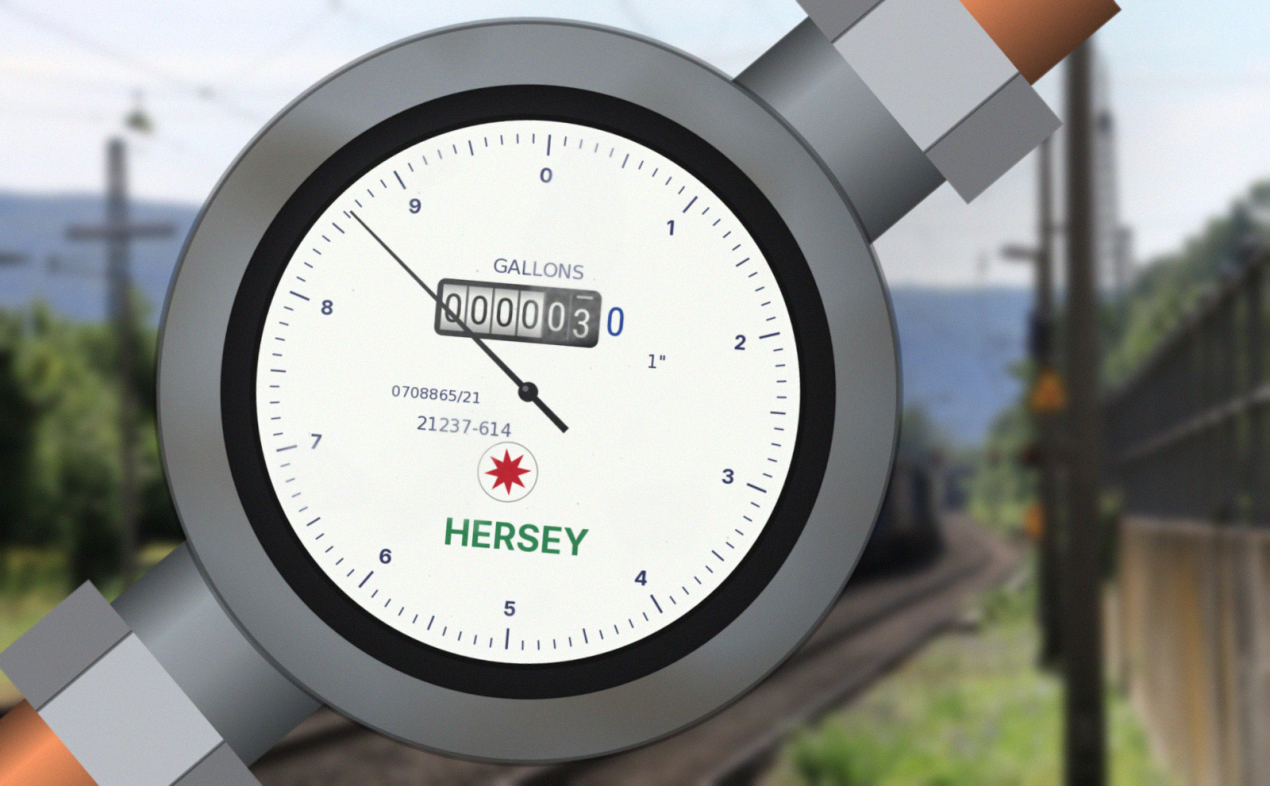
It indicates 28.6 gal
